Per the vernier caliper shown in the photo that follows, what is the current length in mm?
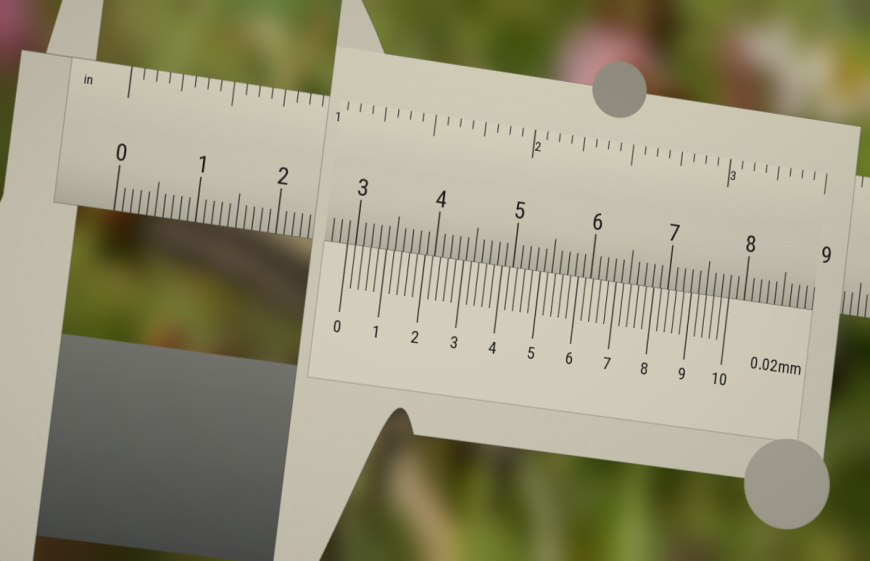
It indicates 29.0 mm
